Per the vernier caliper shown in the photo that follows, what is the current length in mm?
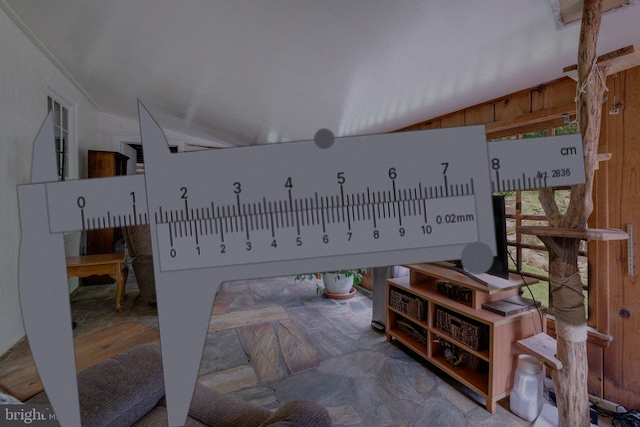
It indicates 16.5 mm
